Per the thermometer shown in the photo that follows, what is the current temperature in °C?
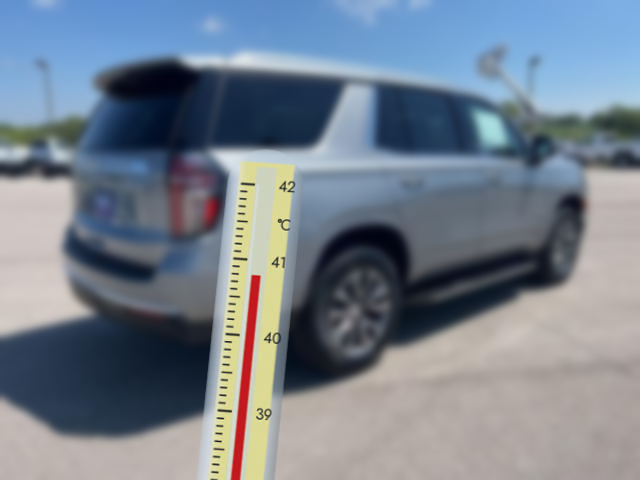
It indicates 40.8 °C
